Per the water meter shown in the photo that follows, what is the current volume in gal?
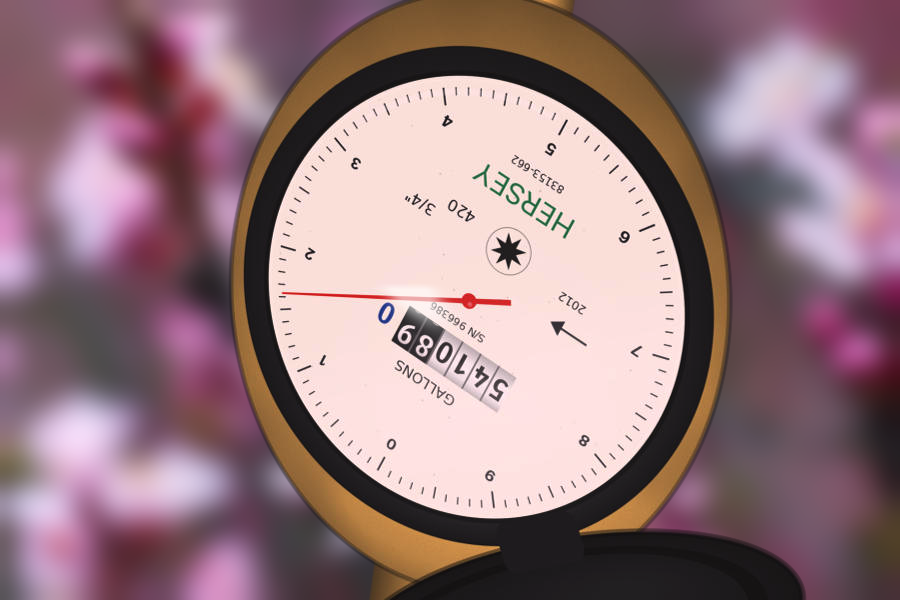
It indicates 5410891.6 gal
